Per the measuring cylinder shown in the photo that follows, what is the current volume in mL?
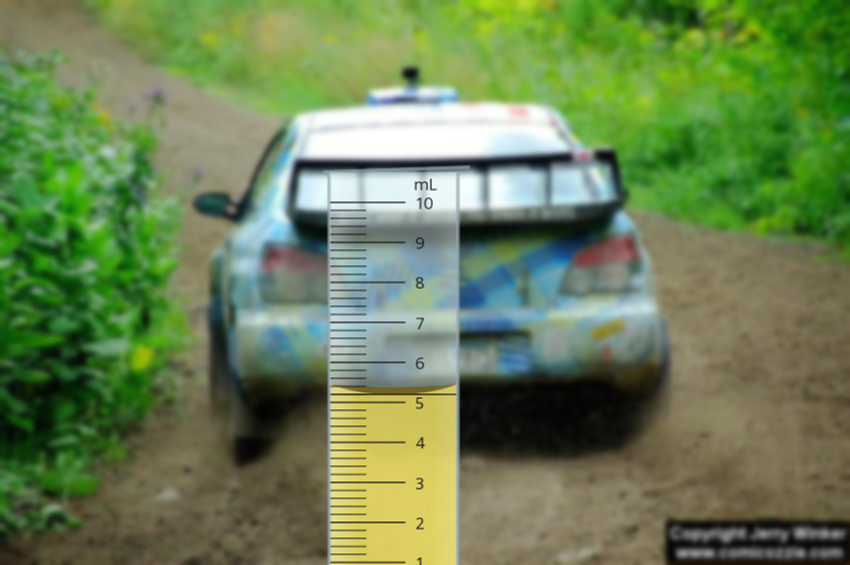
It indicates 5.2 mL
